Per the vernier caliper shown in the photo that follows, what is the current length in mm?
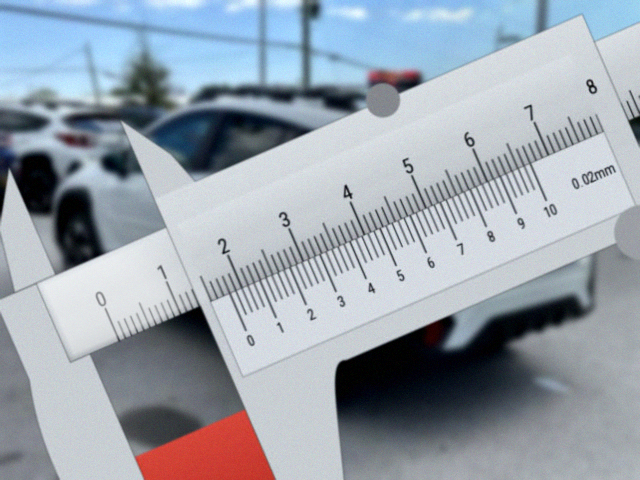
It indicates 18.0 mm
